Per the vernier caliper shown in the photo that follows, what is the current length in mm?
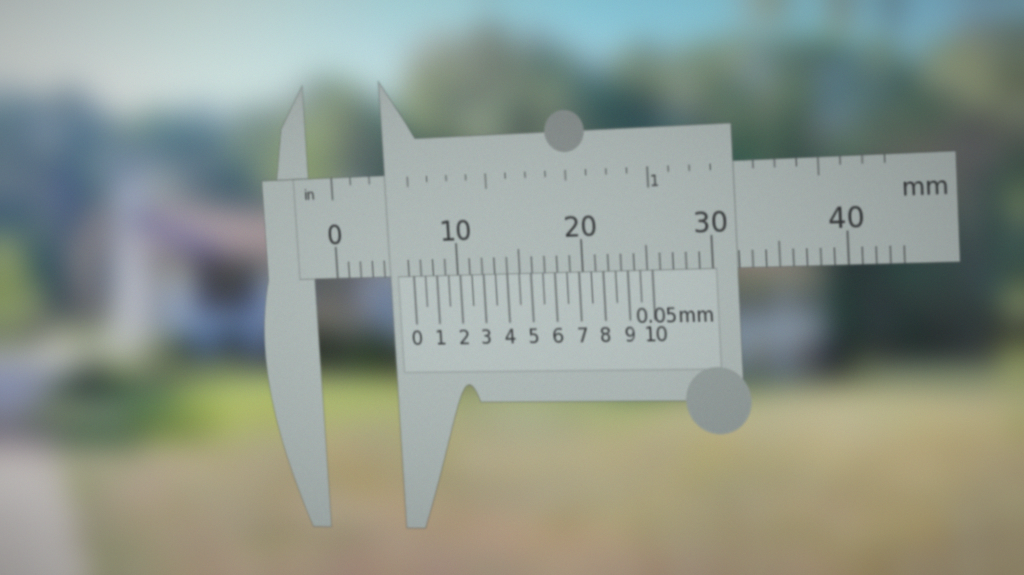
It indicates 6.4 mm
